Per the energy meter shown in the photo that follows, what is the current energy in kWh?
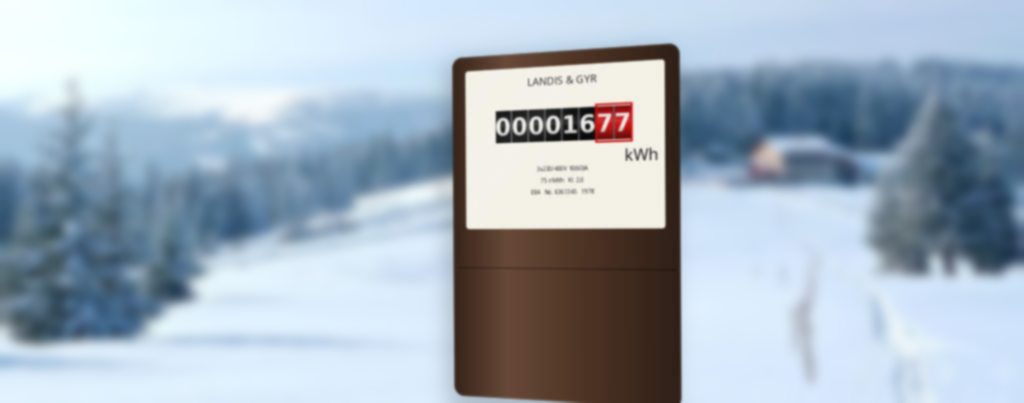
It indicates 16.77 kWh
